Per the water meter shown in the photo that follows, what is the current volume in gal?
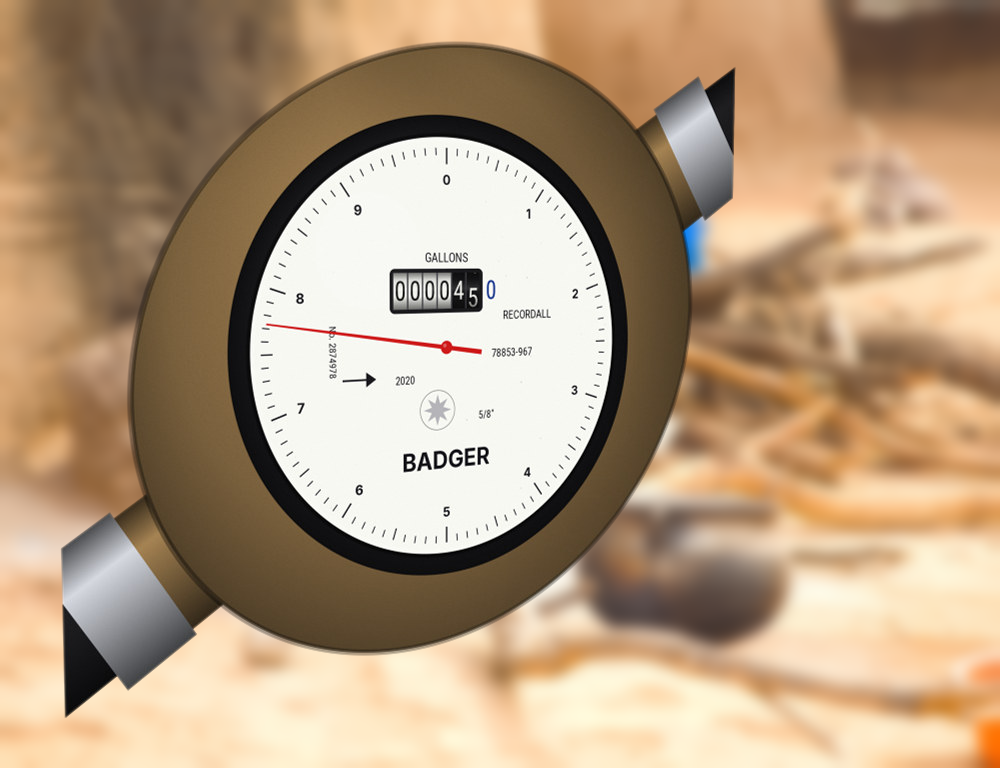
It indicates 447.7 gal
